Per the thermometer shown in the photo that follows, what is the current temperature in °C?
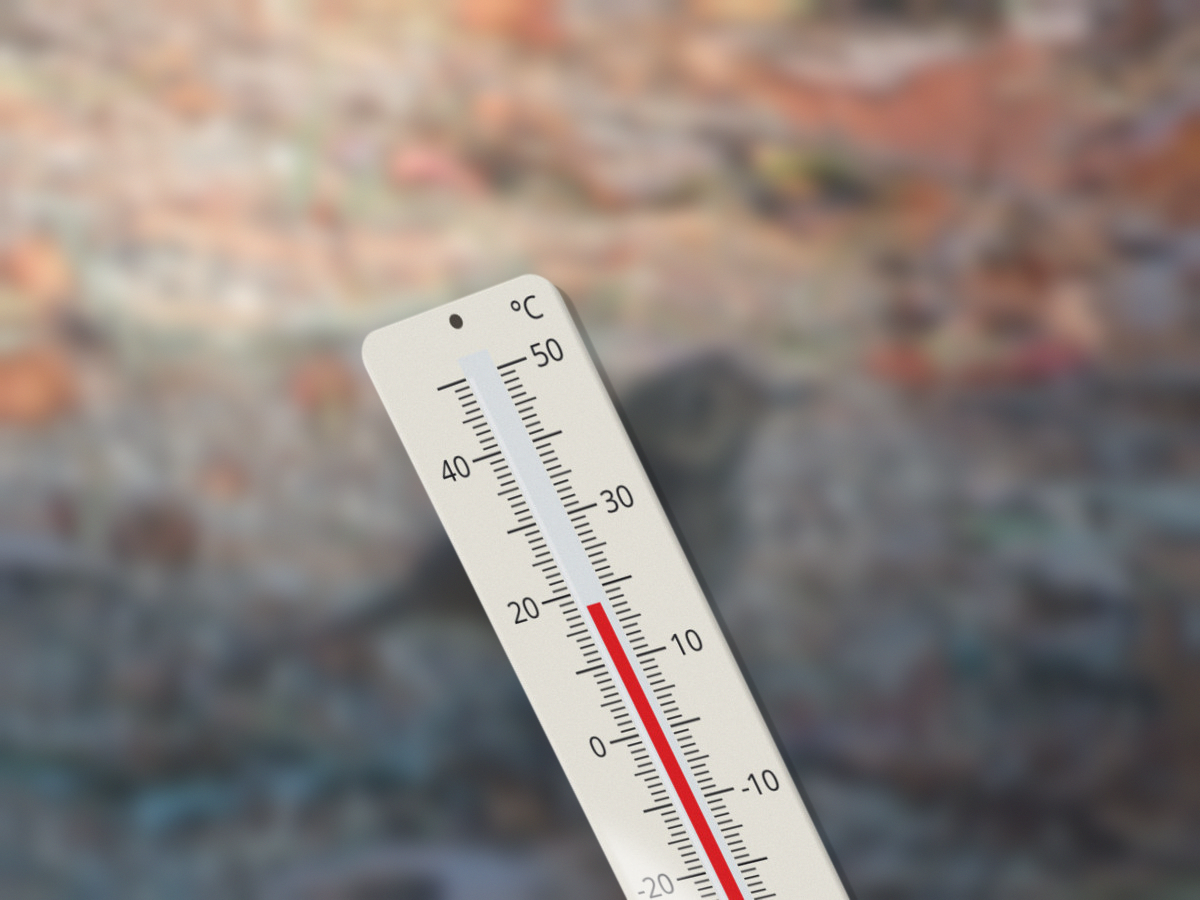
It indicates 18 °C
